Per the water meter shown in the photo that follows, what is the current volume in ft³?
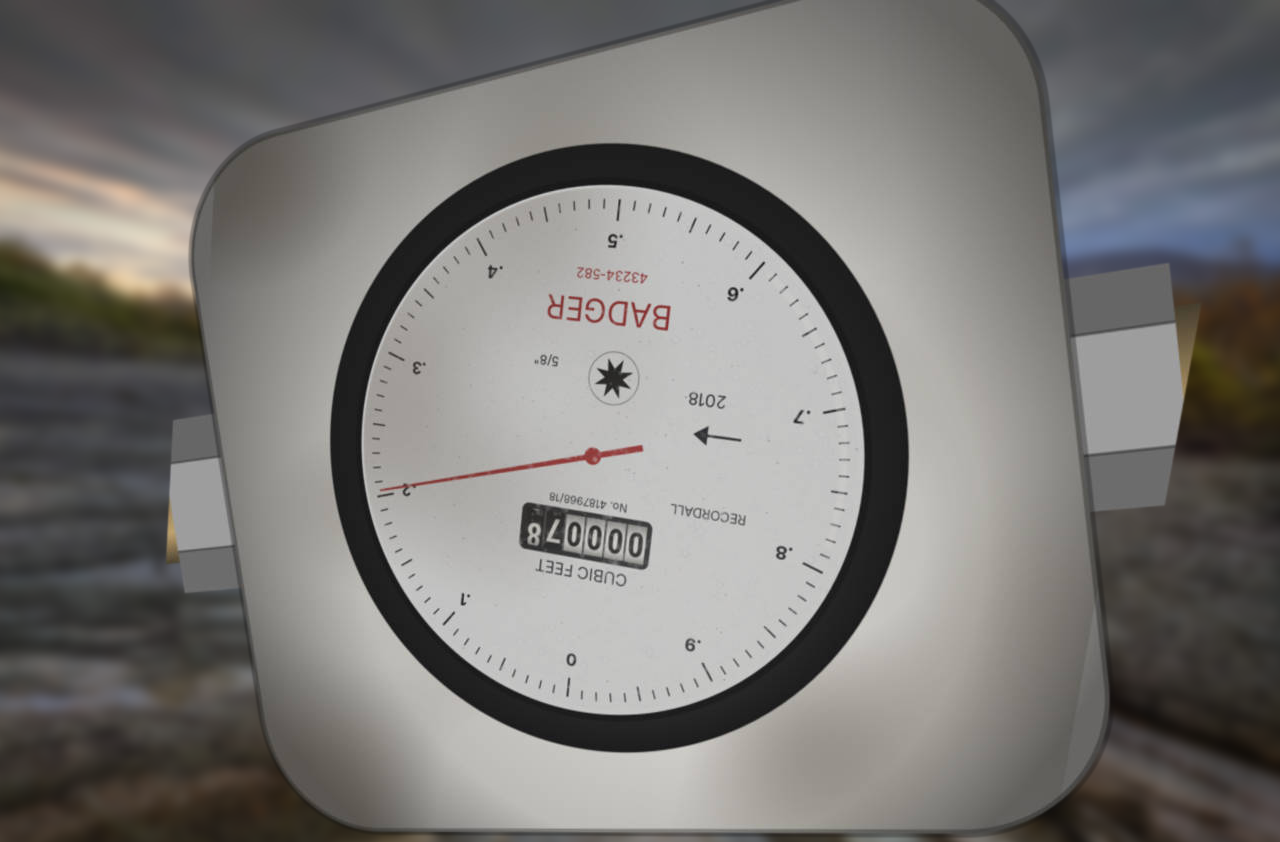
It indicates 78.20 ft³
